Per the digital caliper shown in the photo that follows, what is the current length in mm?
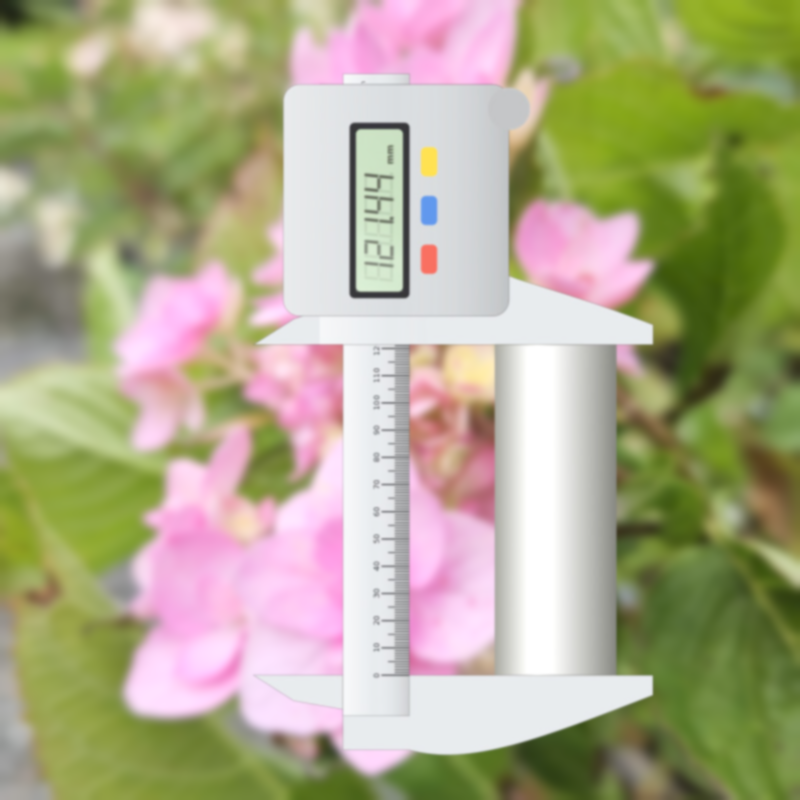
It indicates 121.44 mm
